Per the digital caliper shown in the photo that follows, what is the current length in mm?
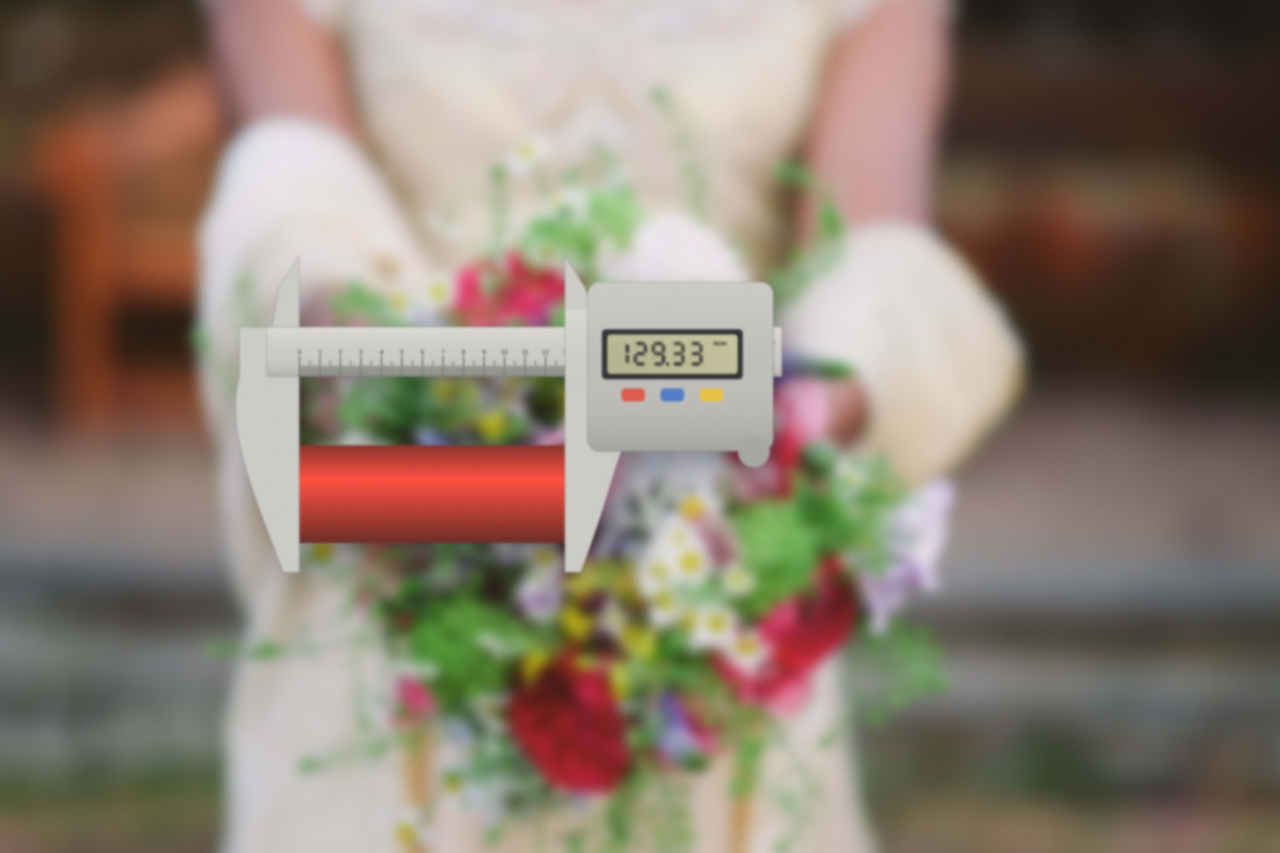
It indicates 129.33 mm
